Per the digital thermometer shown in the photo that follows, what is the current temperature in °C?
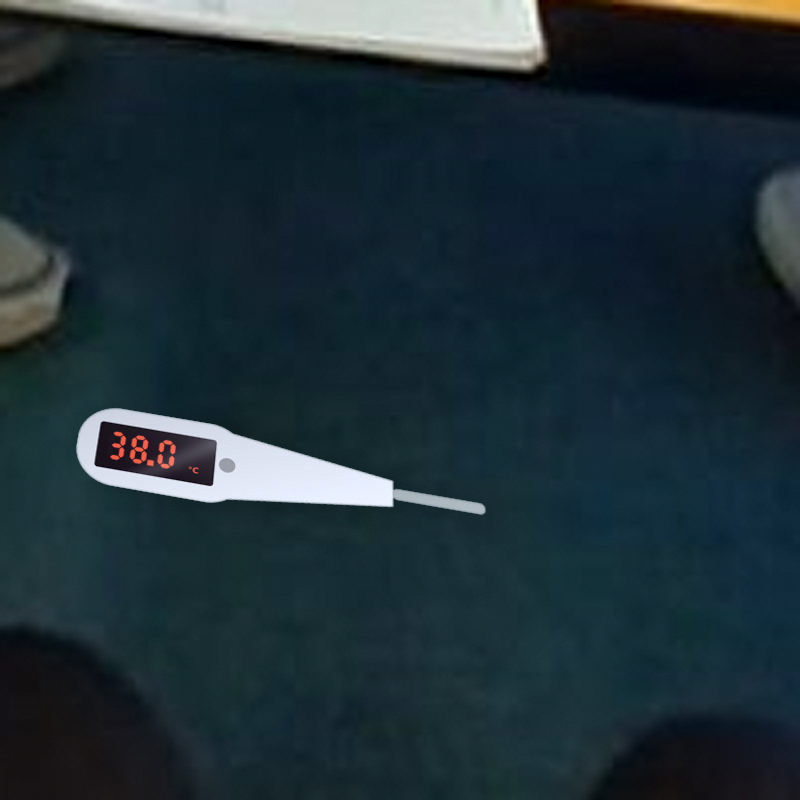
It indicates 38.0 °C
